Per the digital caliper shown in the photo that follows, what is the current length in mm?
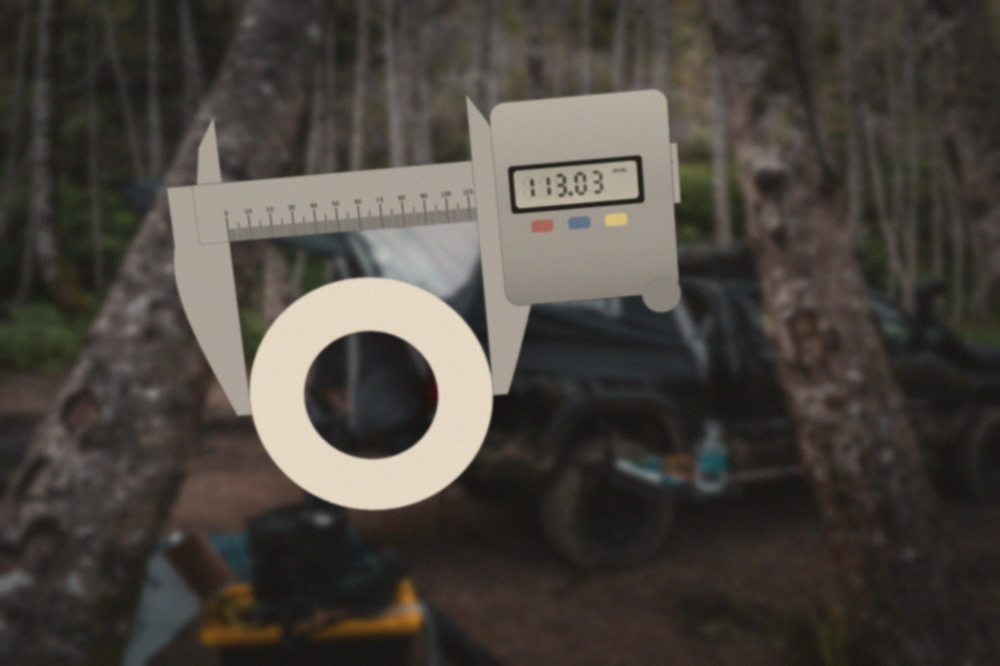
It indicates 113.03 mm
